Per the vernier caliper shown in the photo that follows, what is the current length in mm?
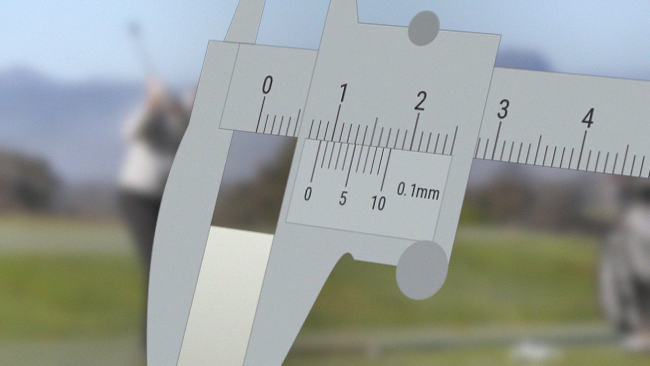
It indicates 8.6 mm
